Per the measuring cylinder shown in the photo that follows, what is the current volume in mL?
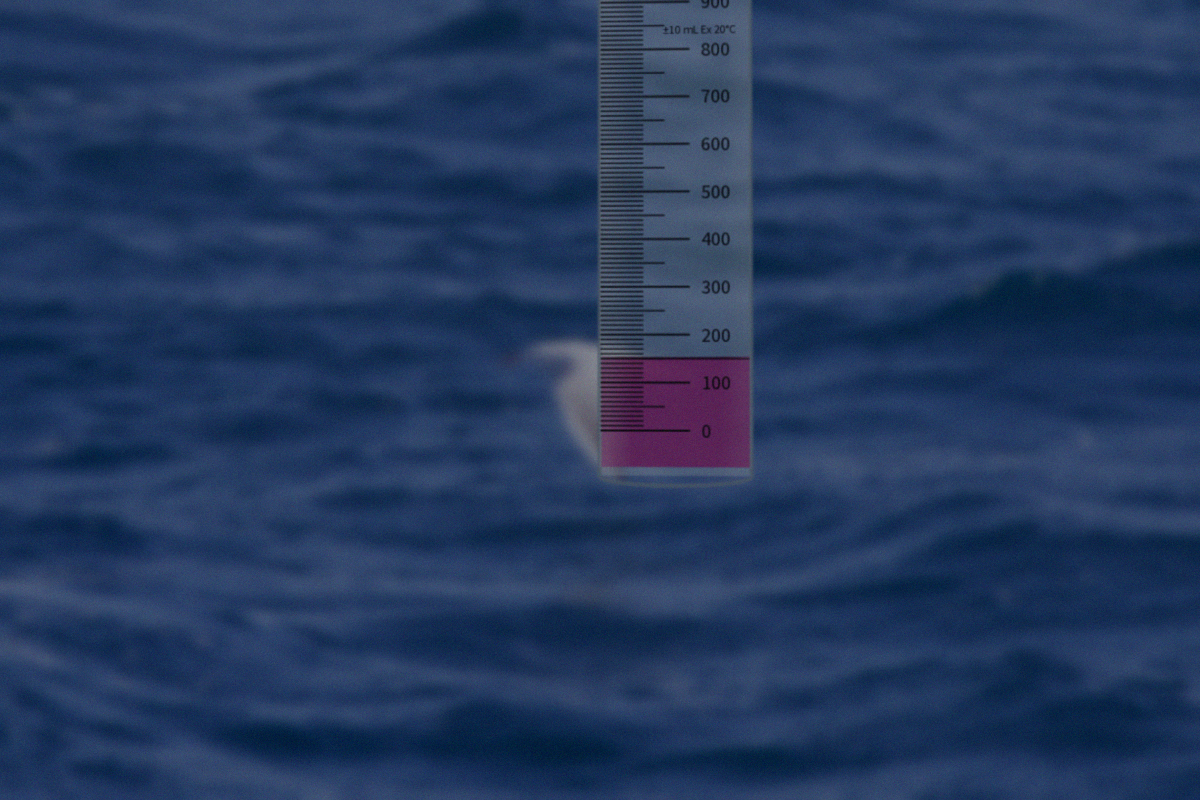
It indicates 150 mL
